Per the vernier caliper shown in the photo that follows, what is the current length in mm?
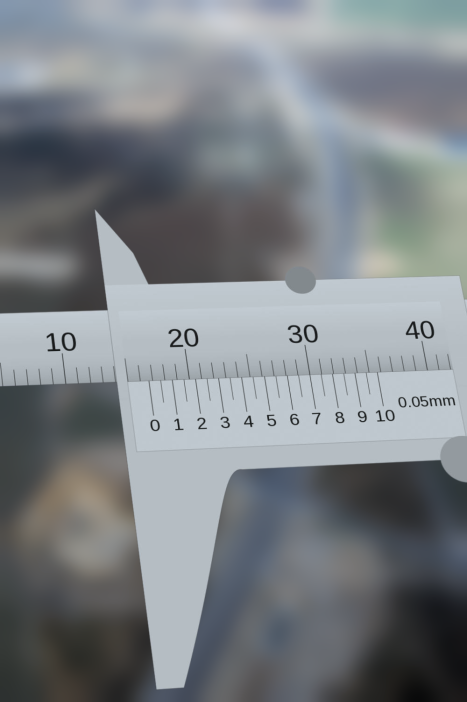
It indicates 16.7 mm
